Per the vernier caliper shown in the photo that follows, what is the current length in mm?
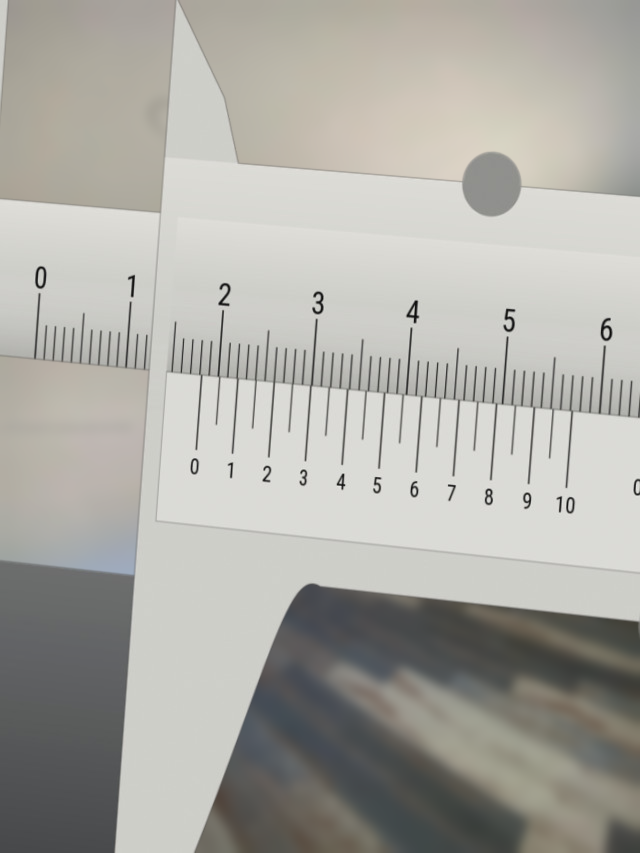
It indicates 18.2 mm
